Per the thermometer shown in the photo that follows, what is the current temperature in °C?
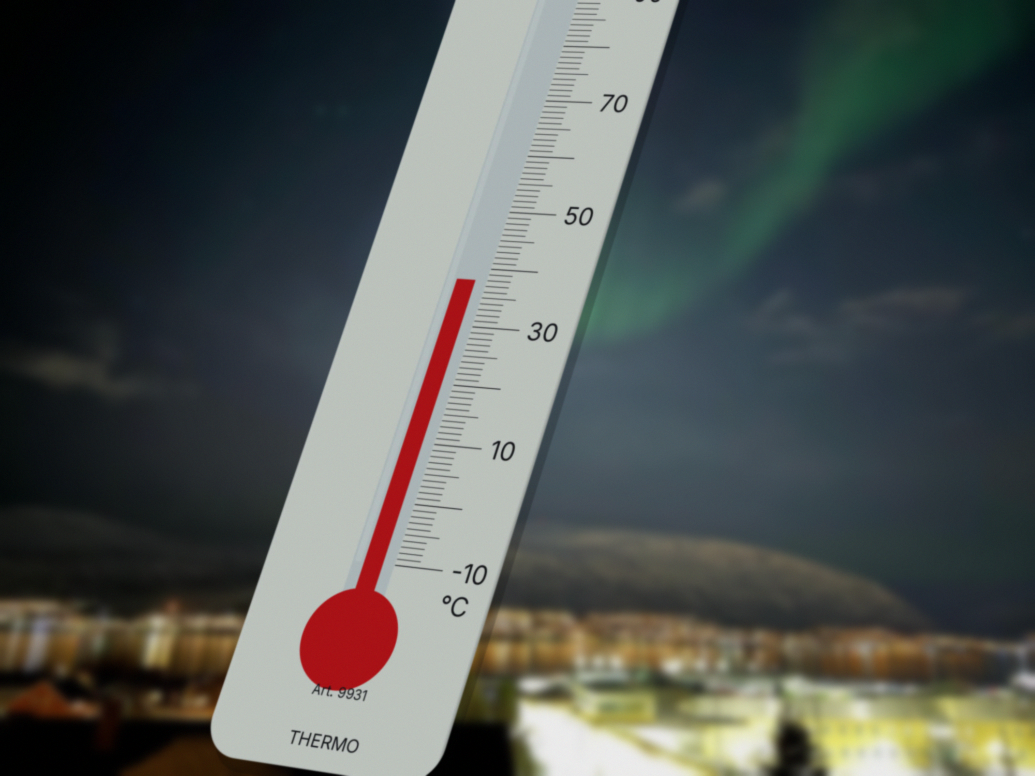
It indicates 38 °C
